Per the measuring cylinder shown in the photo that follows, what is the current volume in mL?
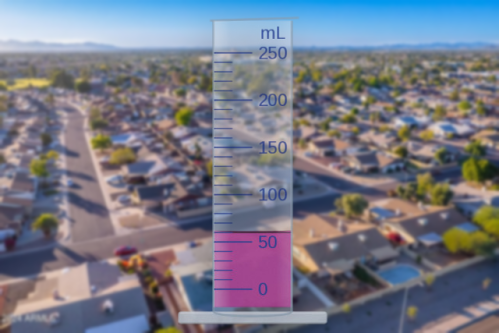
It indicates 60 mL
